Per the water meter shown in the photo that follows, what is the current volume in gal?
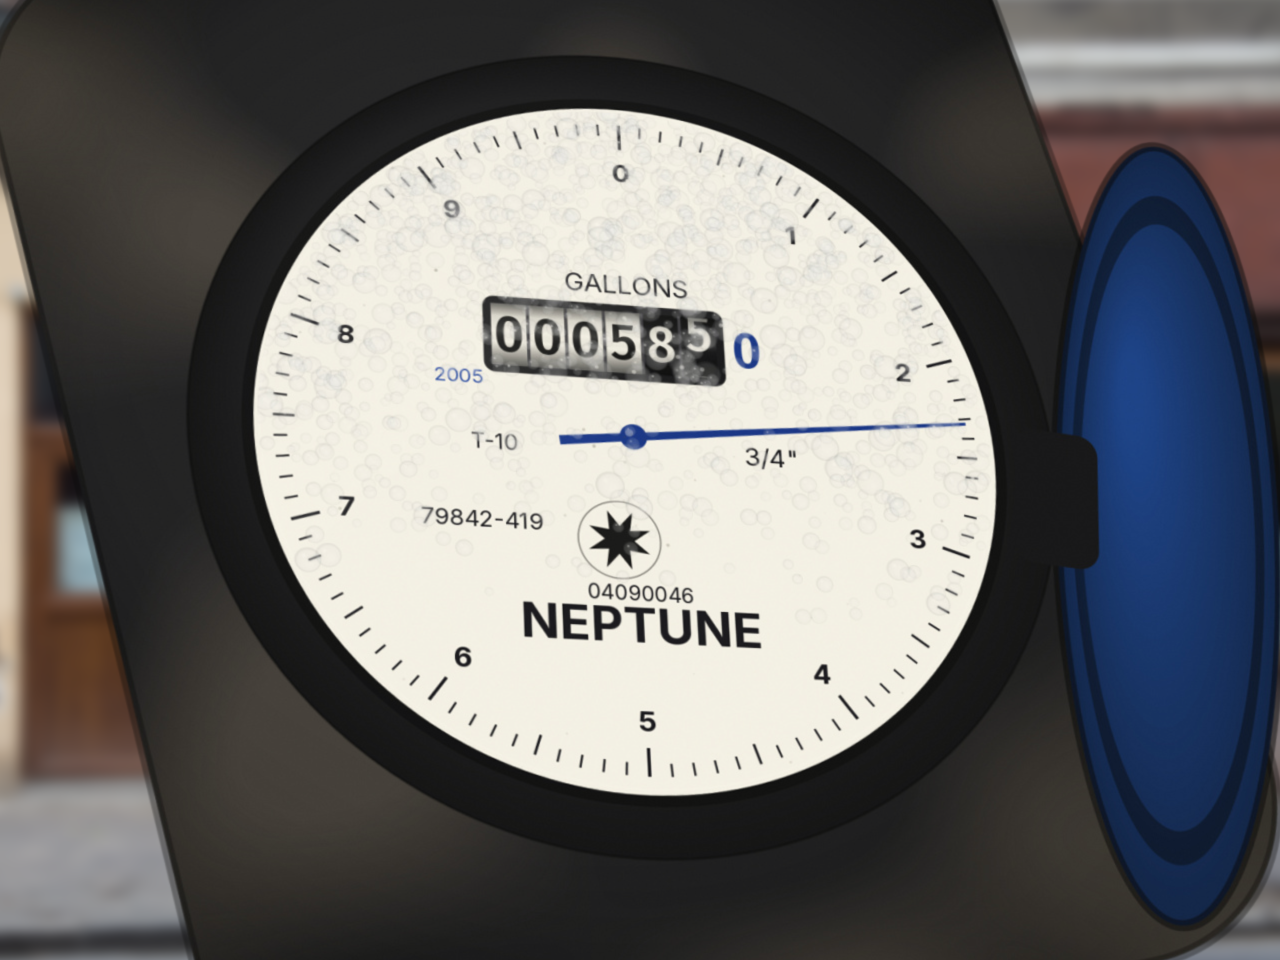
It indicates 5852.3 gal
